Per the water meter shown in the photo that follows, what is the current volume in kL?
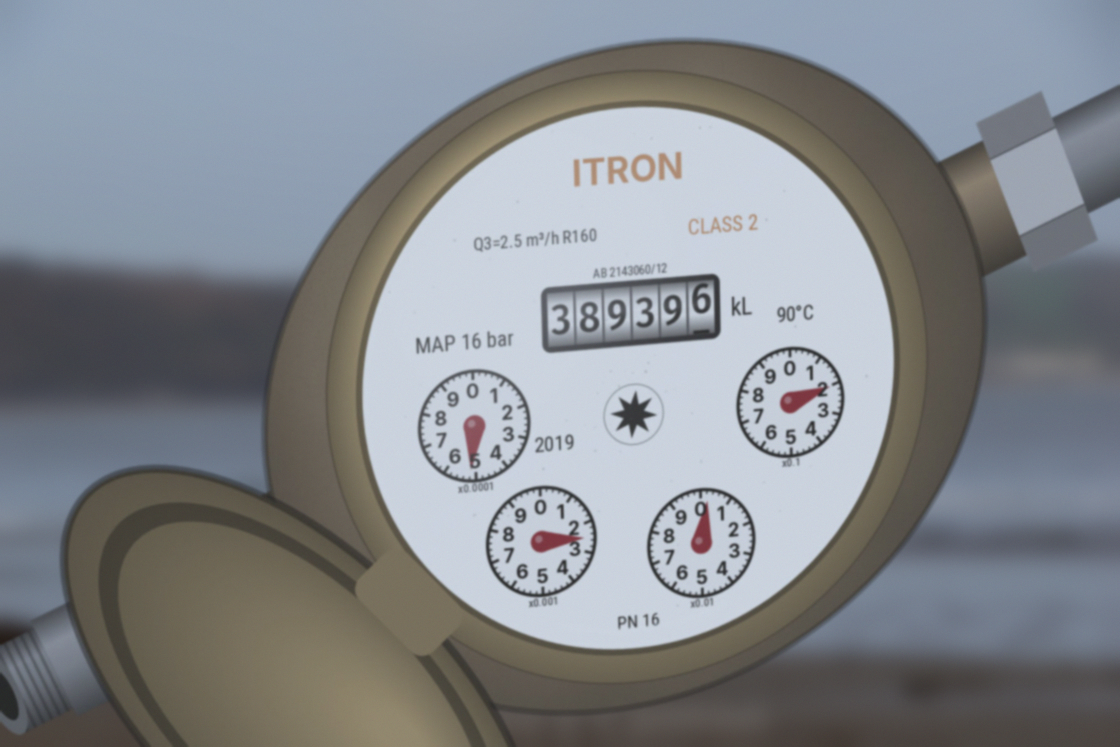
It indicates 389396.2025 kL
